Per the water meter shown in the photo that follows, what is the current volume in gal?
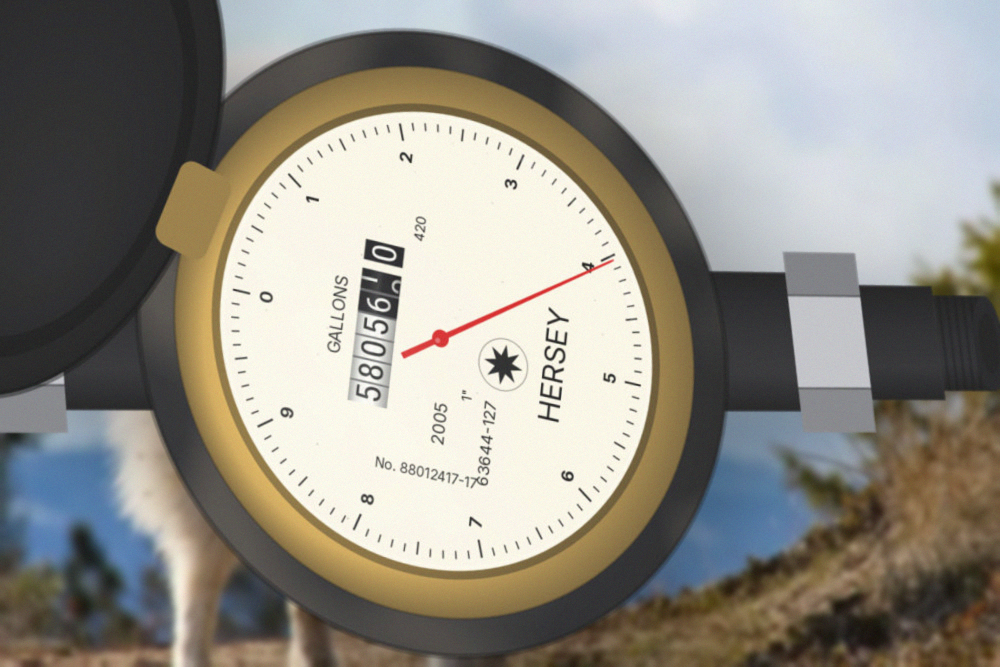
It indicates 5805614.0 gal
